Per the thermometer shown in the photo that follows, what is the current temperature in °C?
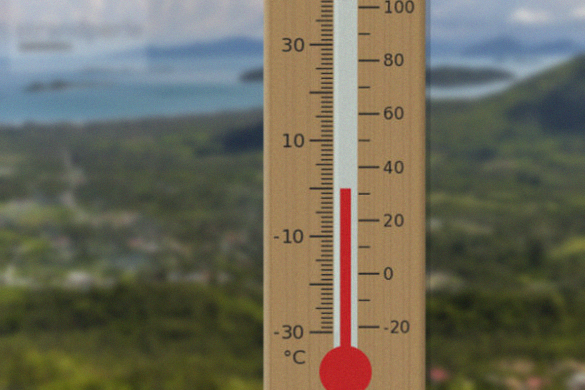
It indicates 0 °C
